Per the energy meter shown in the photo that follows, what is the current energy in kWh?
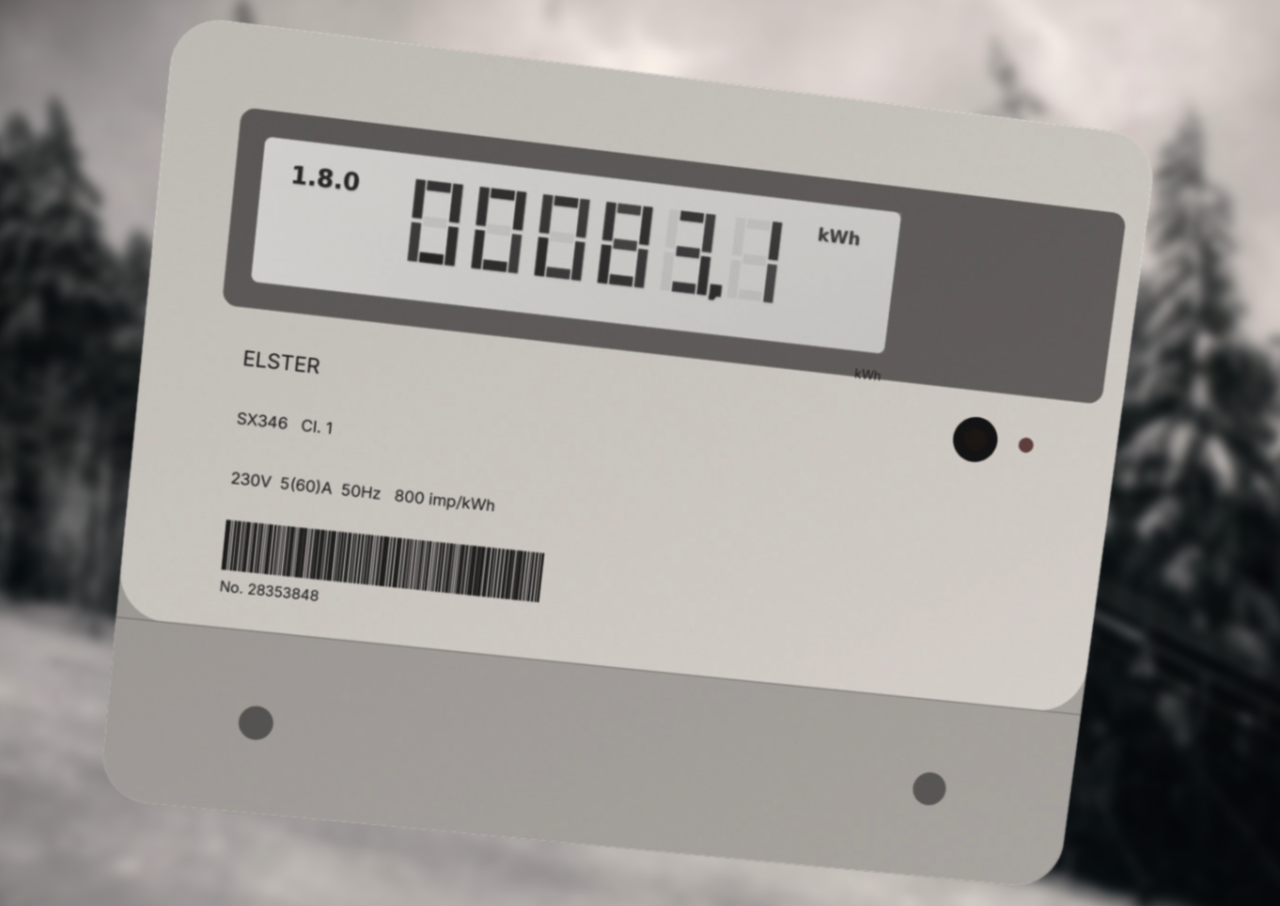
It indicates 83.1 kWh
